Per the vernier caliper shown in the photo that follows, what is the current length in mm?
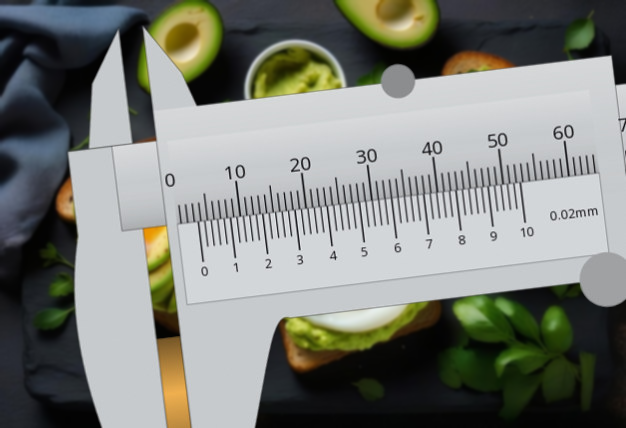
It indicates 3.6 mm
